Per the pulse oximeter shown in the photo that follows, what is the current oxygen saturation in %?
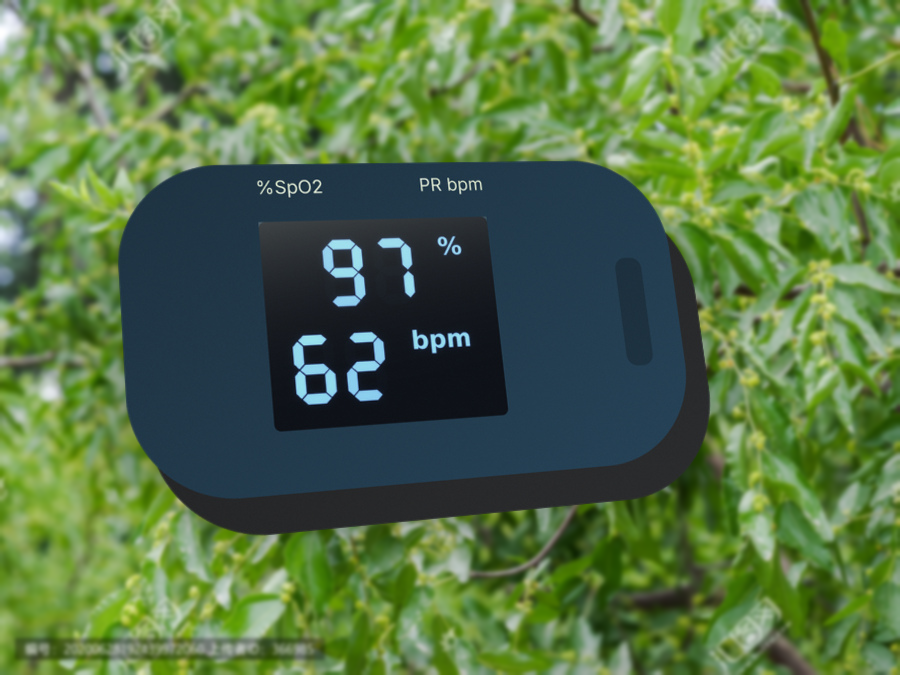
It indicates 97 %
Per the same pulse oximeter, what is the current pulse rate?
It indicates 62 bpm
